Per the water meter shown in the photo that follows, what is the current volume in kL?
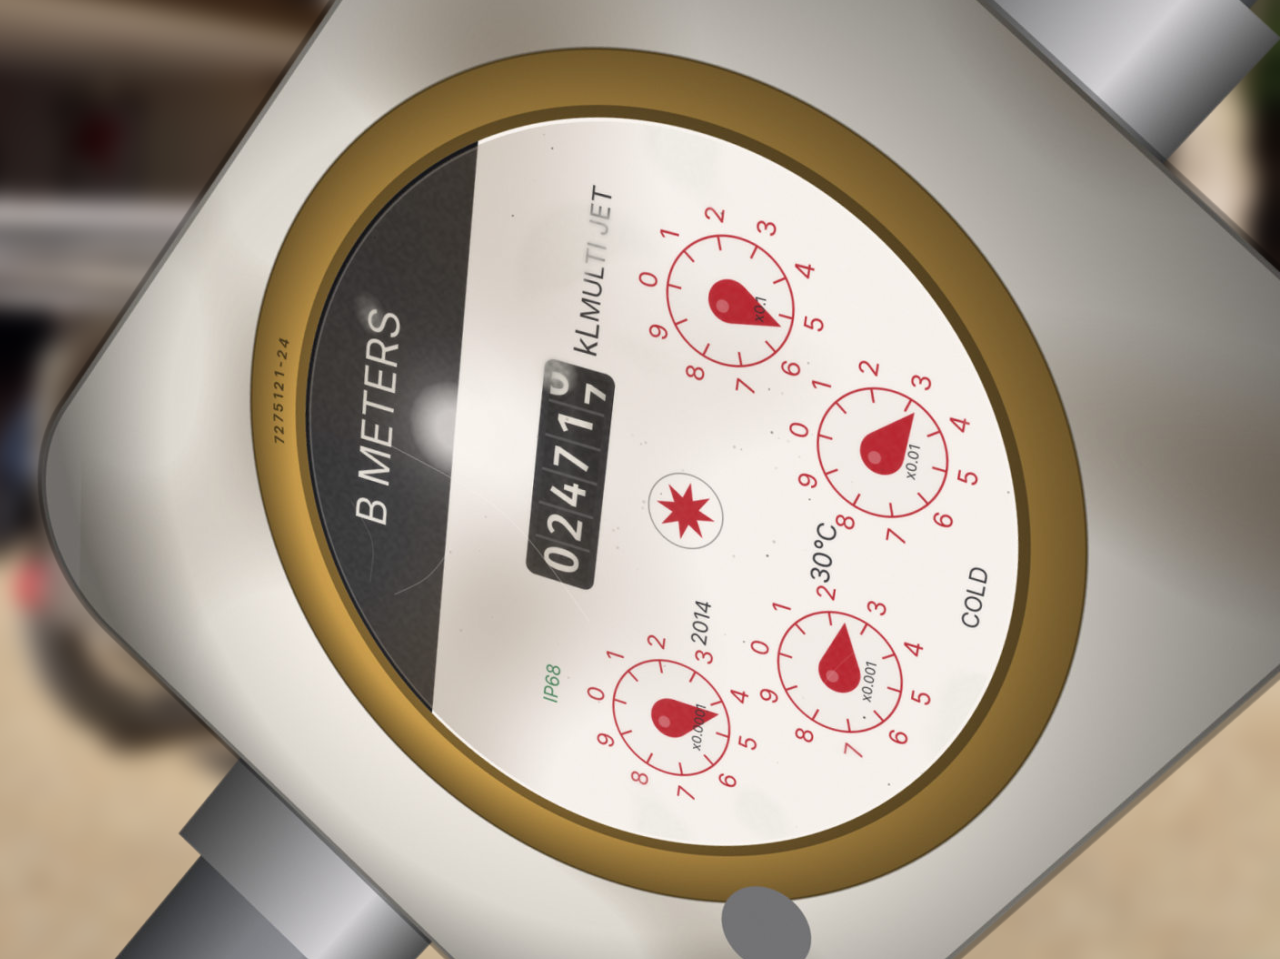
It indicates 24716.5324 kL
